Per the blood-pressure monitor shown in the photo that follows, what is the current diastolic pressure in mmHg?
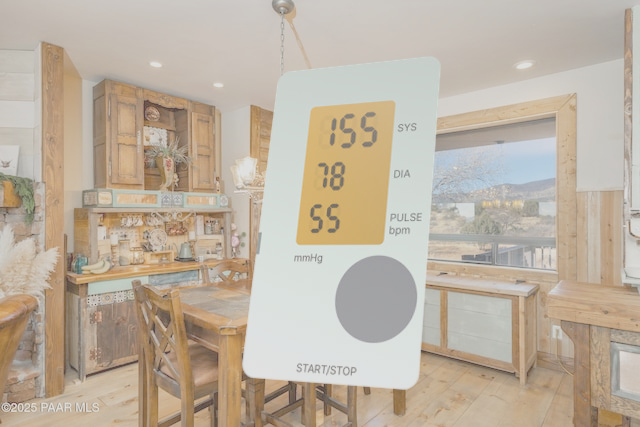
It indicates 78 mmHg
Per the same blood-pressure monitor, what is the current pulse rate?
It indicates 55 bpm
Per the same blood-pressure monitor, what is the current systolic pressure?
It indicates 155 mmHg
